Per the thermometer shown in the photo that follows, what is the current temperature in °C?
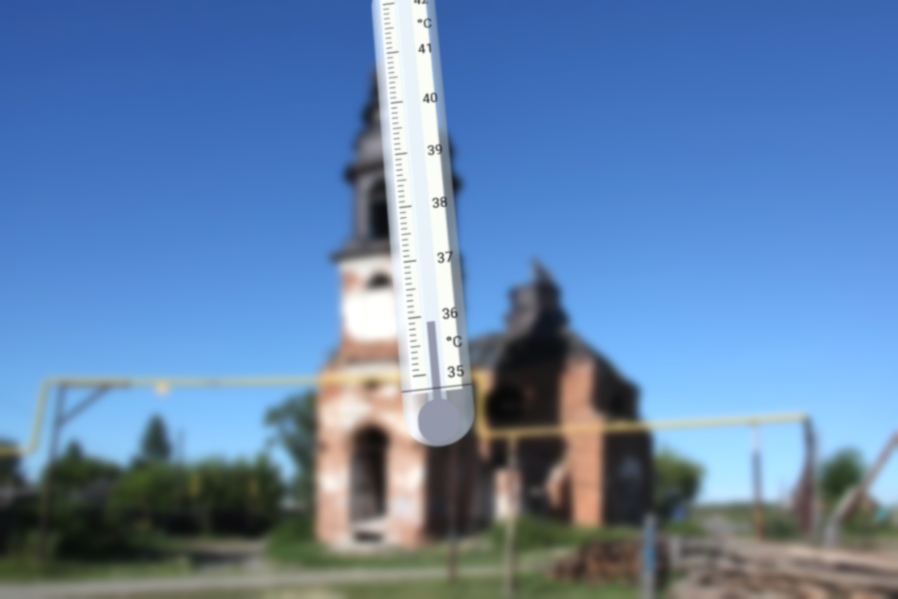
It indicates 35.9 °C
